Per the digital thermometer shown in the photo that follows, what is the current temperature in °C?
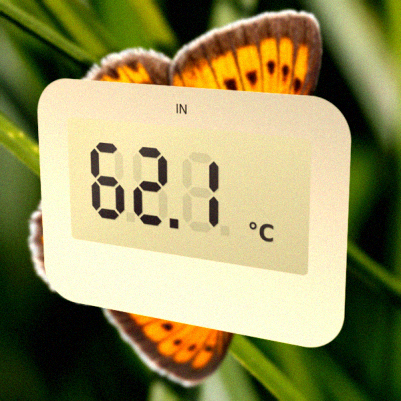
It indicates 62.1 °C
